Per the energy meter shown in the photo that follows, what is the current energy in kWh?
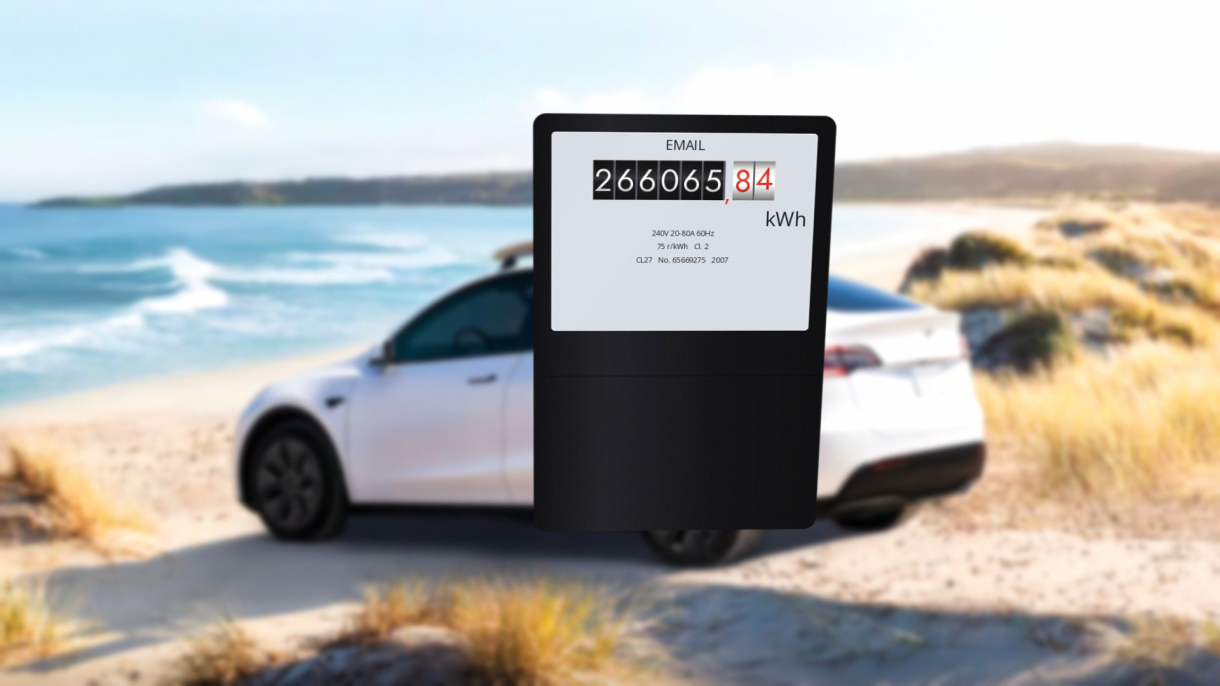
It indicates 266065.84 kWh
